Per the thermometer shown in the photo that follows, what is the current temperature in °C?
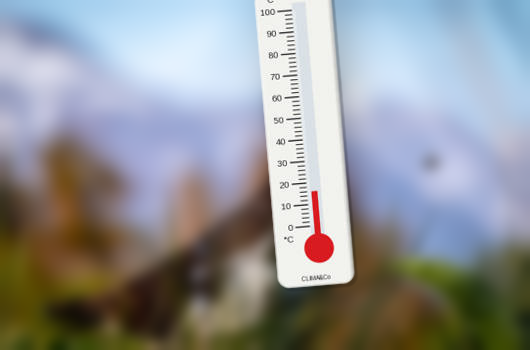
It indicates 16 °C
